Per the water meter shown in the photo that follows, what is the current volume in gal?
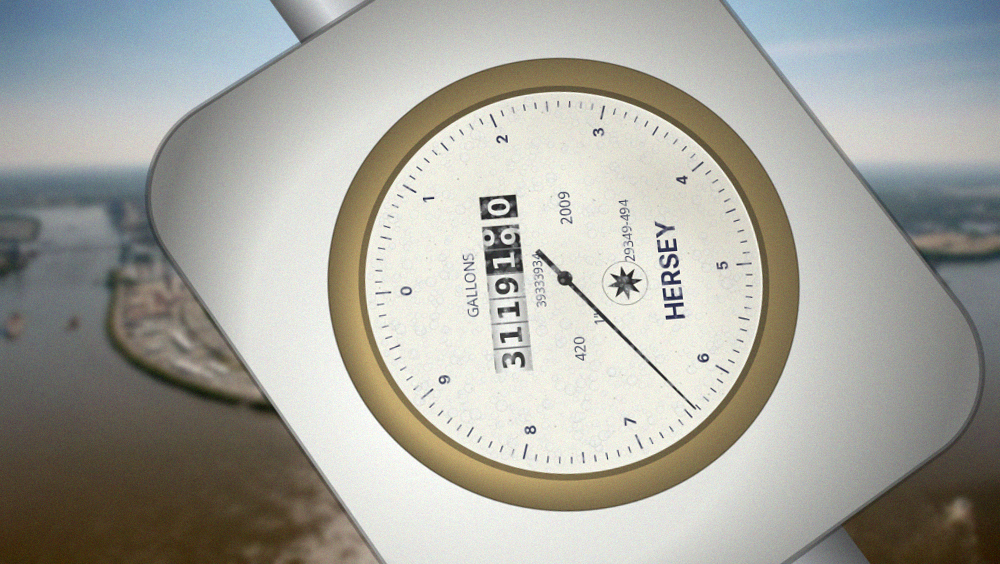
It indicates 3119186.4 gal
